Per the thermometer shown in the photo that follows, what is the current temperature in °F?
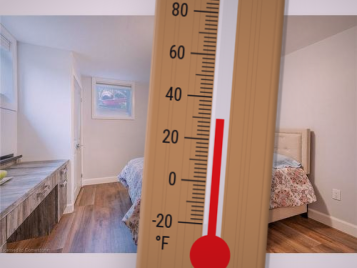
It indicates 30 °F
